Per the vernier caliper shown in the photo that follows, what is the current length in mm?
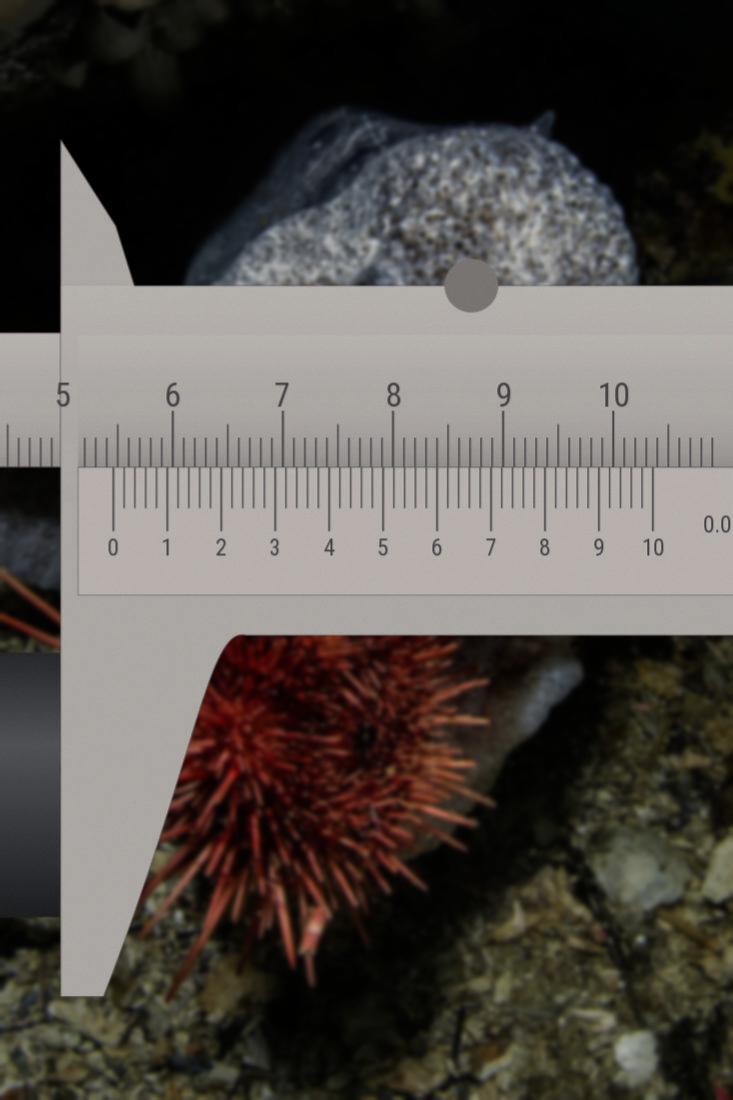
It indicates 54.6 mm
